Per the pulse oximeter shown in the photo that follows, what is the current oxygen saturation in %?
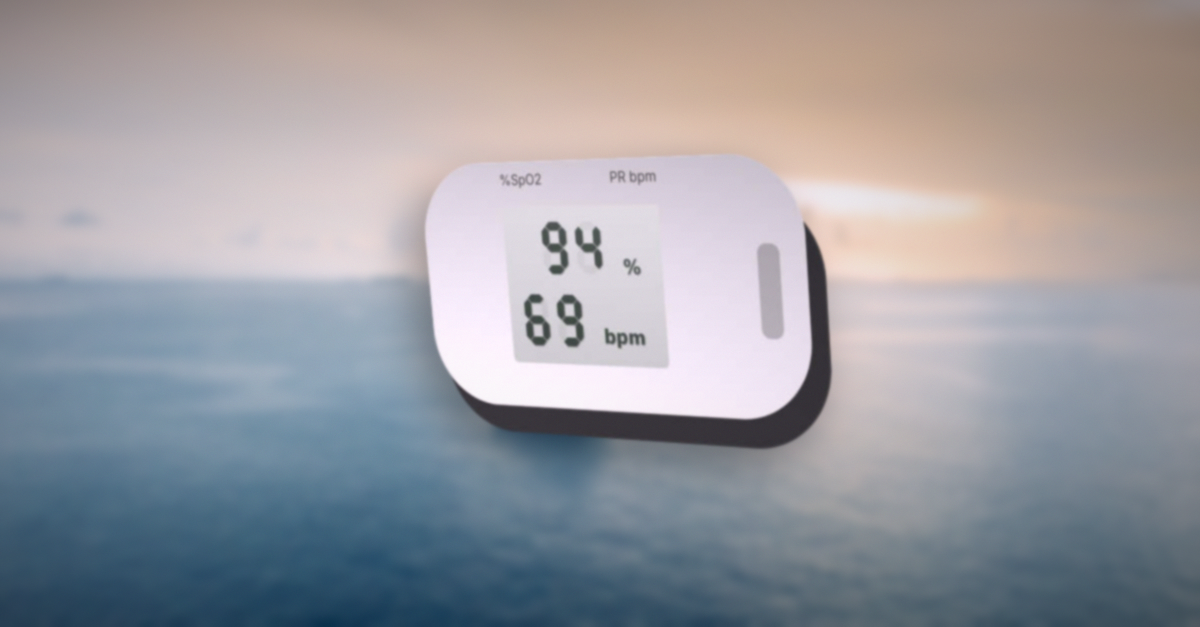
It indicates 94 %
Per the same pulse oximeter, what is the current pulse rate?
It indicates 69 bpm
